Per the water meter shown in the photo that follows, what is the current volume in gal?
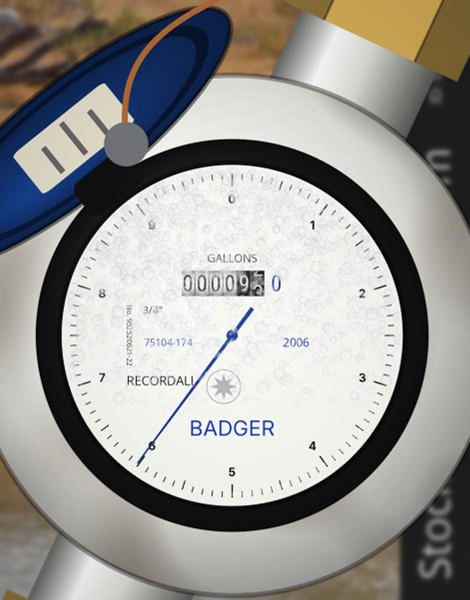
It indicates 926.0 gal
